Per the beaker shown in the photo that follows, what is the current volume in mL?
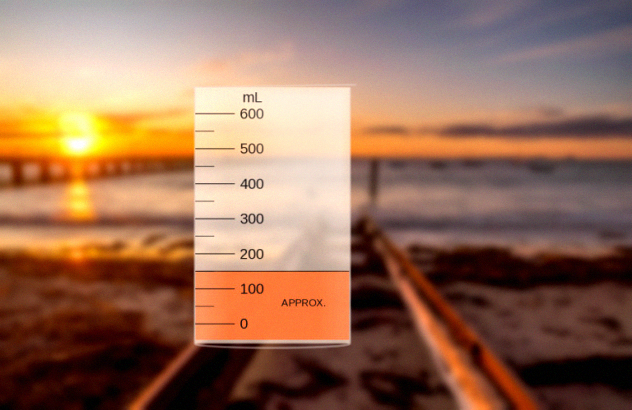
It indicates 150 mL
